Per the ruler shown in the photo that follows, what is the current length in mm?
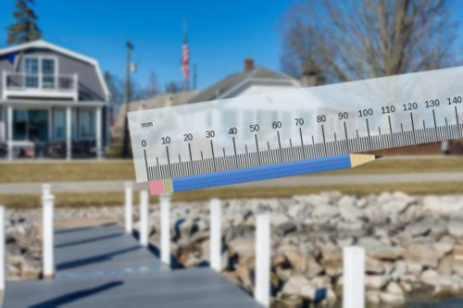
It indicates 105 mm
